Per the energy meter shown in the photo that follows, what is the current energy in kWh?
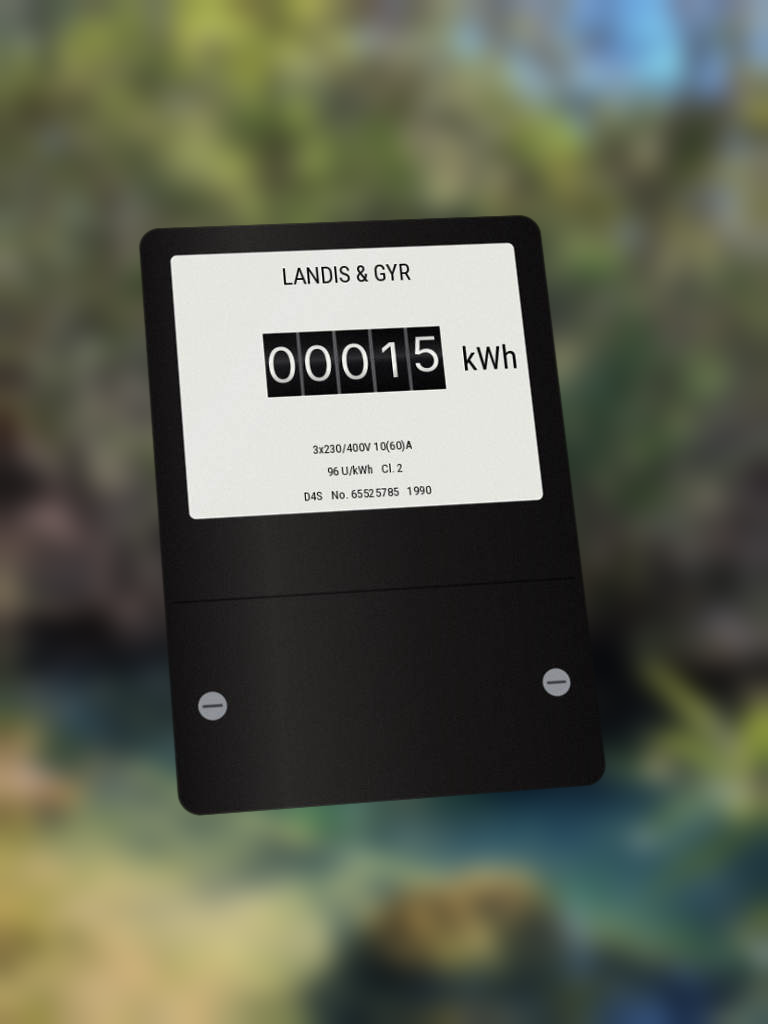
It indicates 15 kWh
